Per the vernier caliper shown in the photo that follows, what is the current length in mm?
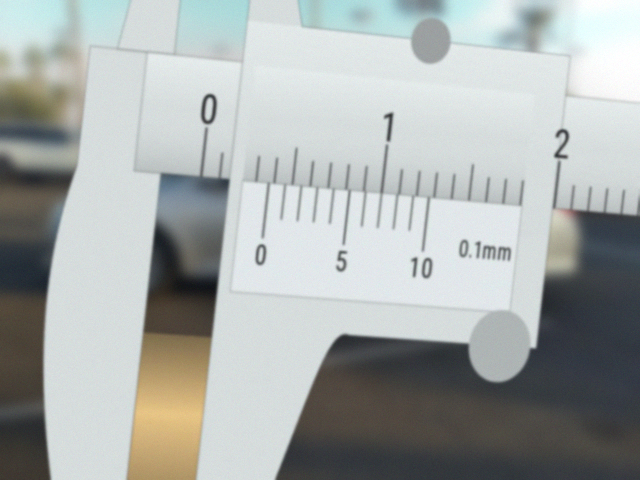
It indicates 3.7 mm
